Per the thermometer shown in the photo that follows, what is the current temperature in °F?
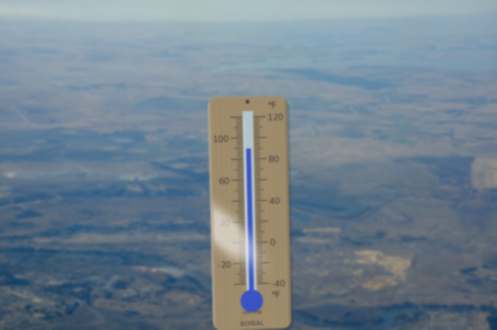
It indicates 90 °F
